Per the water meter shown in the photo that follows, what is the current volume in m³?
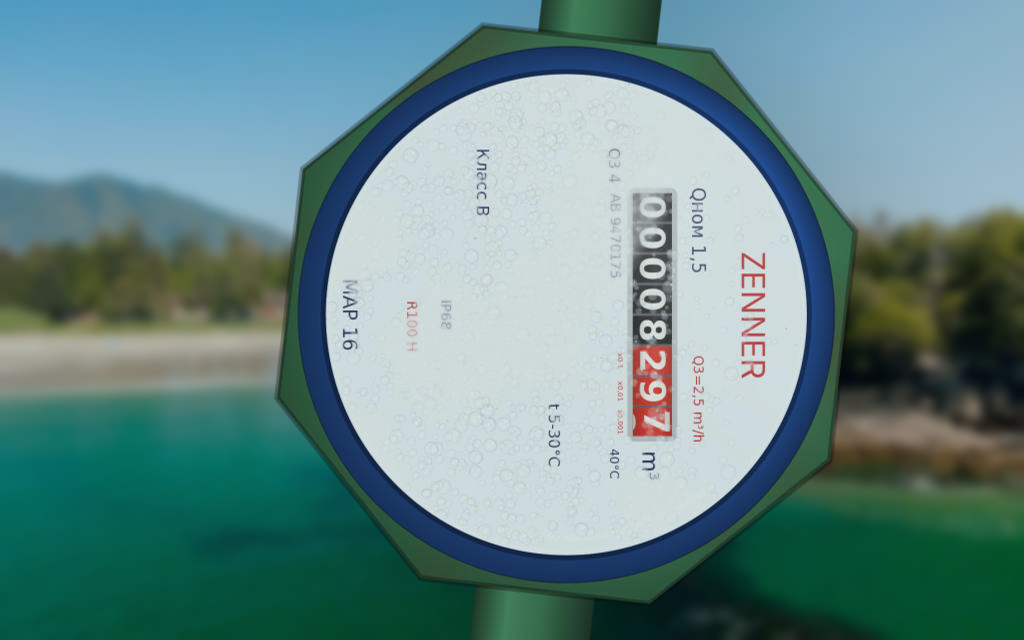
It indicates 8.297 m³
